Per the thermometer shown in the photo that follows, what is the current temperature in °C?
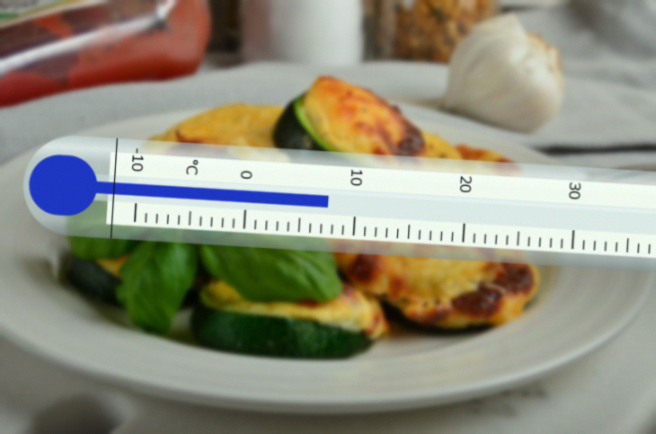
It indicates 7.5 °C
